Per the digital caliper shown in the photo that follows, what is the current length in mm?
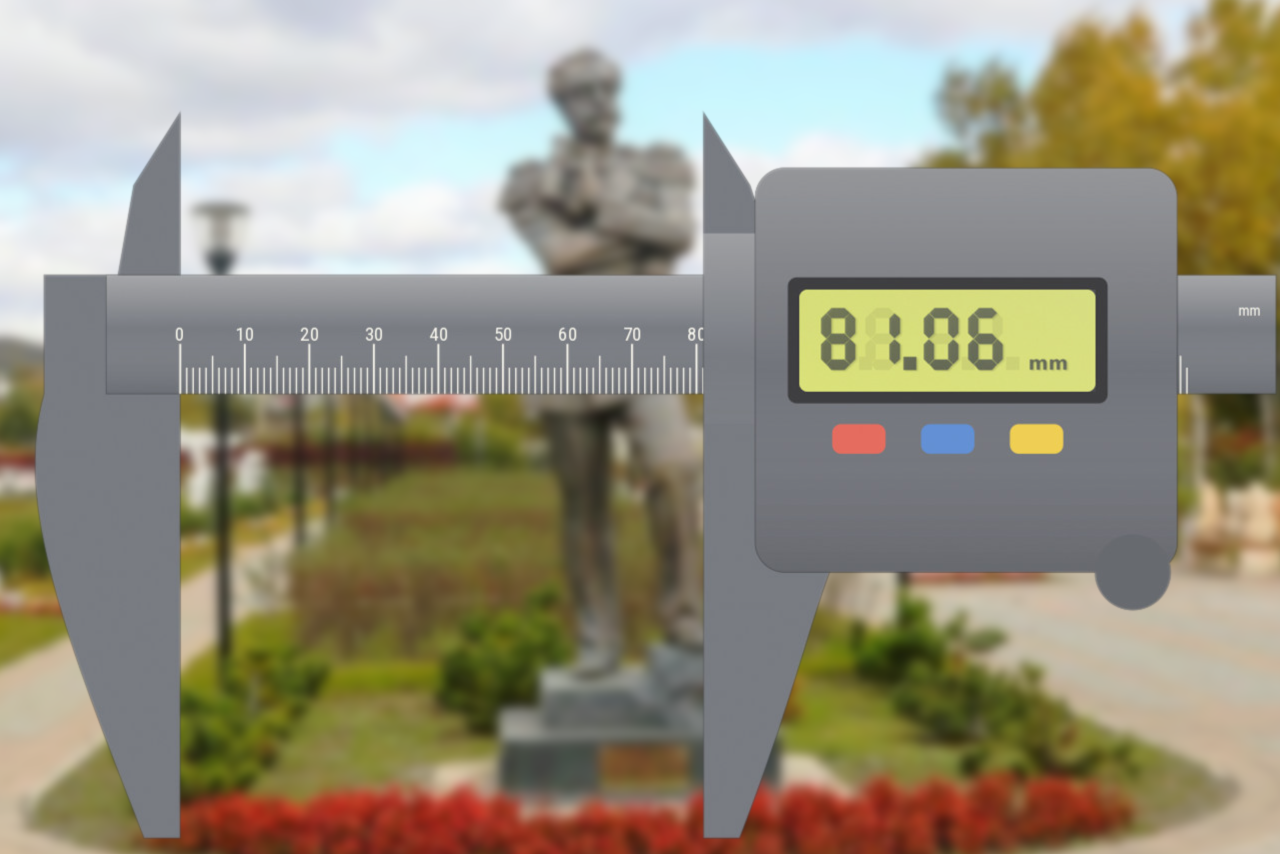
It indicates 81.06 mm
